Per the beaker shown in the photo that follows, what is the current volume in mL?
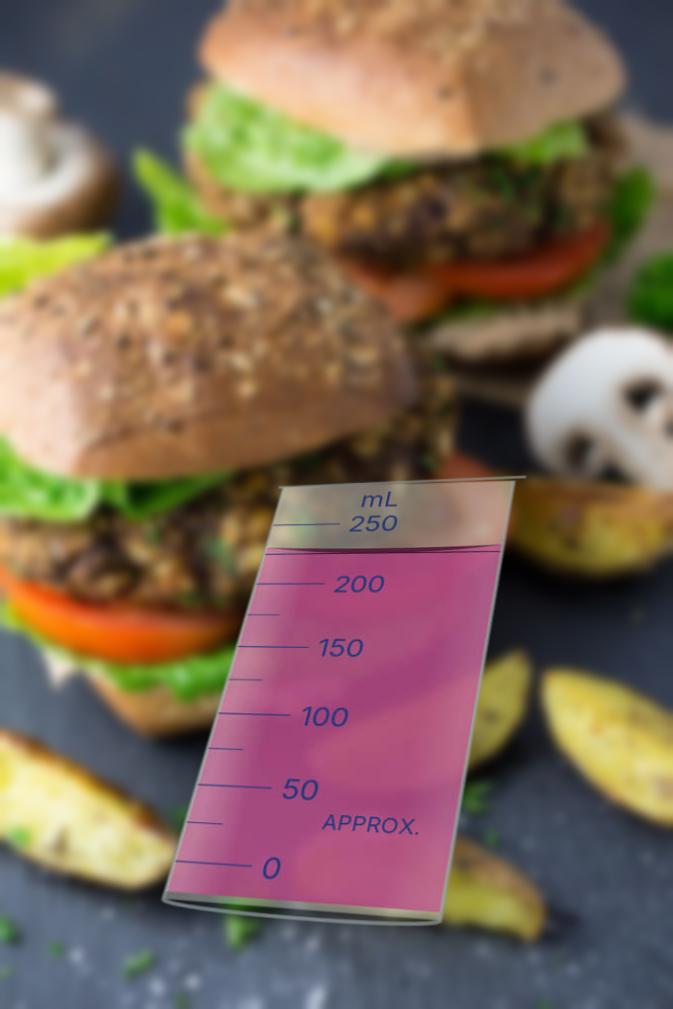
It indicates 225 mL
